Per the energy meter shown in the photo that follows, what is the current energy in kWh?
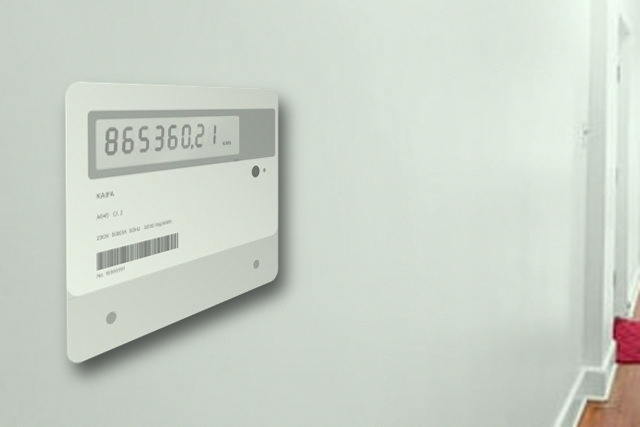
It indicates 865360.21 kWh
